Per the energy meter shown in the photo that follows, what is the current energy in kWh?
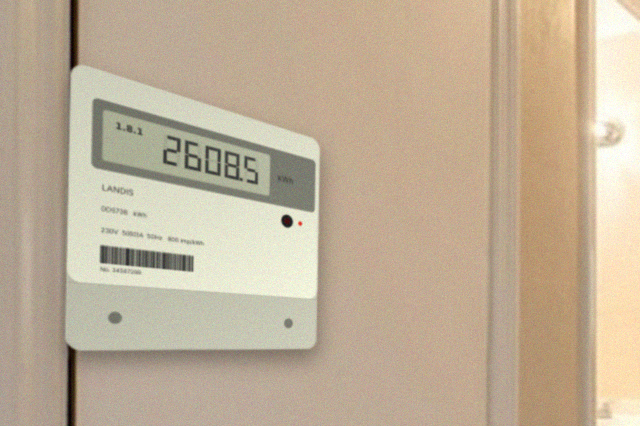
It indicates 2608.5 kWh
